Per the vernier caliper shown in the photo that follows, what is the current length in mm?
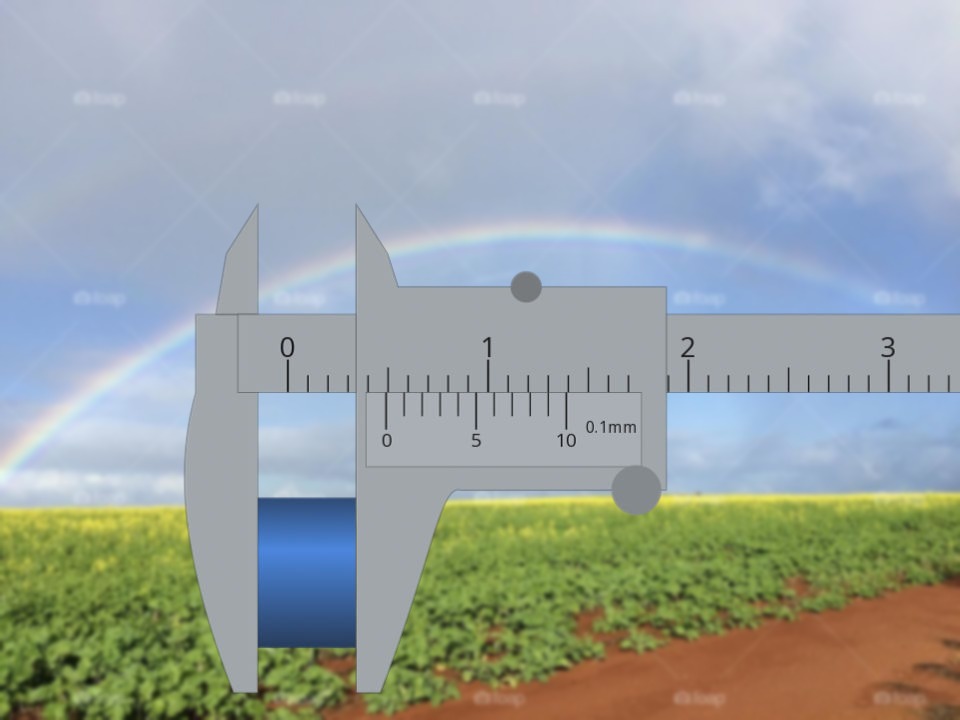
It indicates 4.9 mm
